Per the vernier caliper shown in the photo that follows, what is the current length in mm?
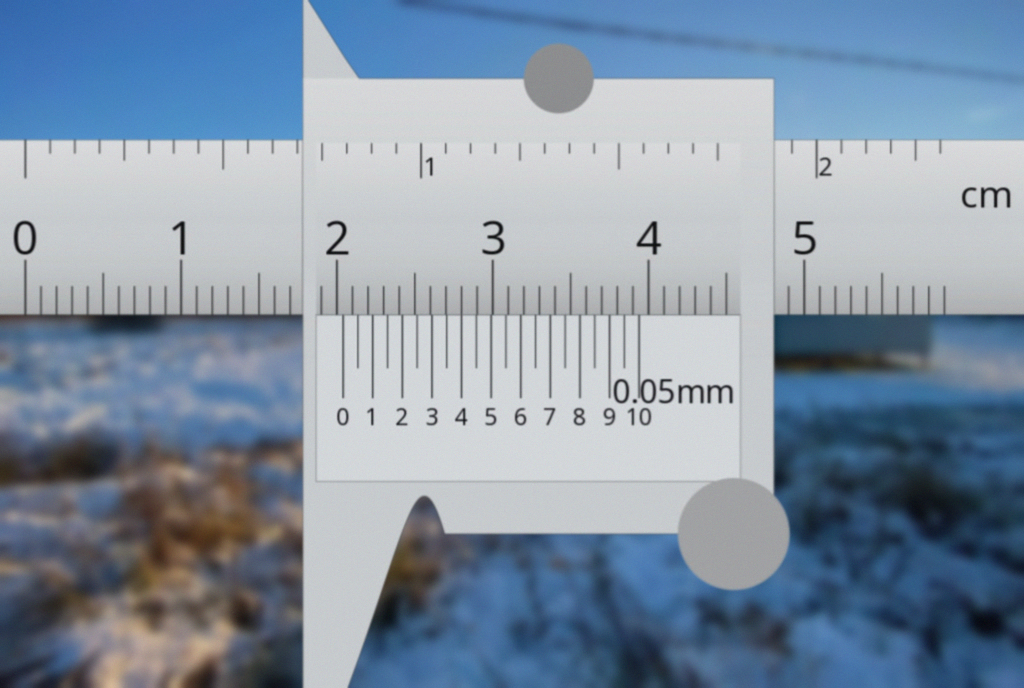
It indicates 20.4 mm
